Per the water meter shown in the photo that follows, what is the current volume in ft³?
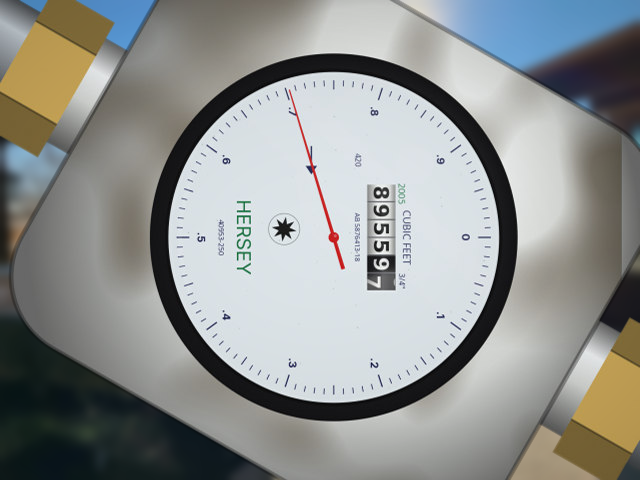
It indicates 895596.70 ft³
